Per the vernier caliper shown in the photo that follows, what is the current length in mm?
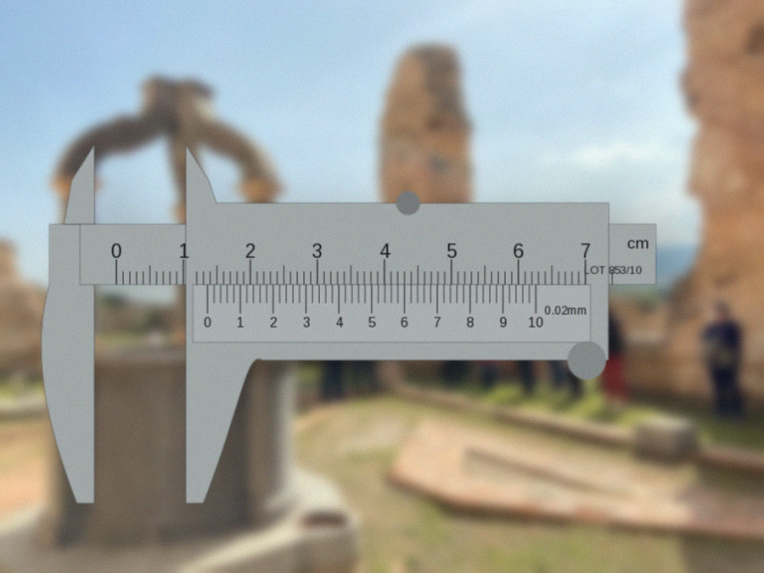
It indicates 13.6 mm
